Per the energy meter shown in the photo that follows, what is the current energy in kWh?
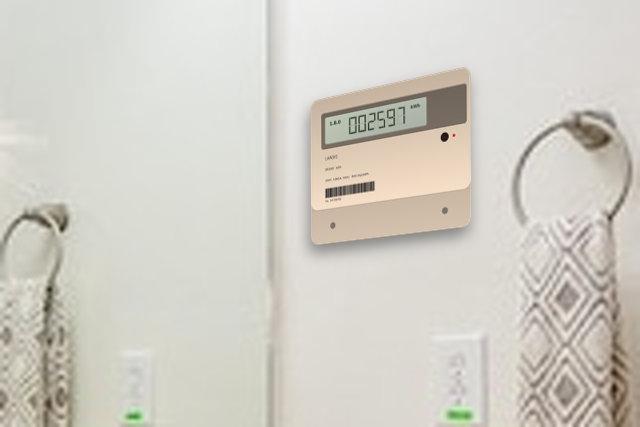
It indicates 2597 kWh
